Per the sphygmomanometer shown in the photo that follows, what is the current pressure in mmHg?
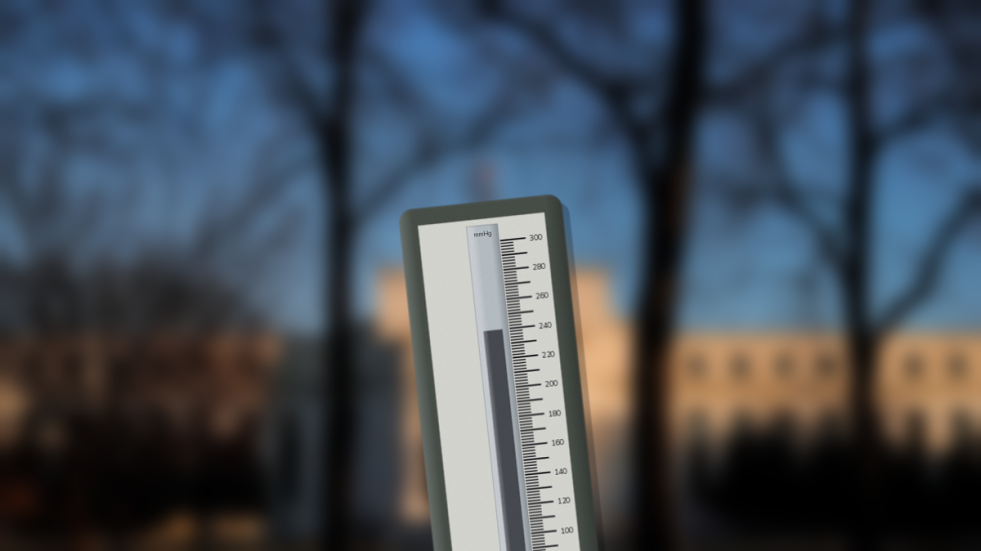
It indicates 240 mmHg
